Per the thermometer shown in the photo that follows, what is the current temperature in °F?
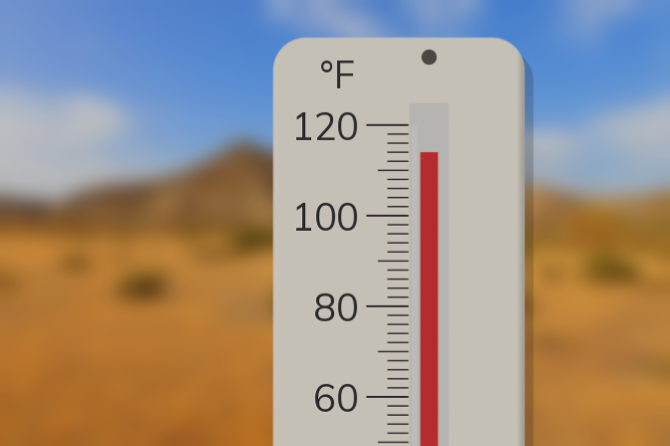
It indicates 114 °F
